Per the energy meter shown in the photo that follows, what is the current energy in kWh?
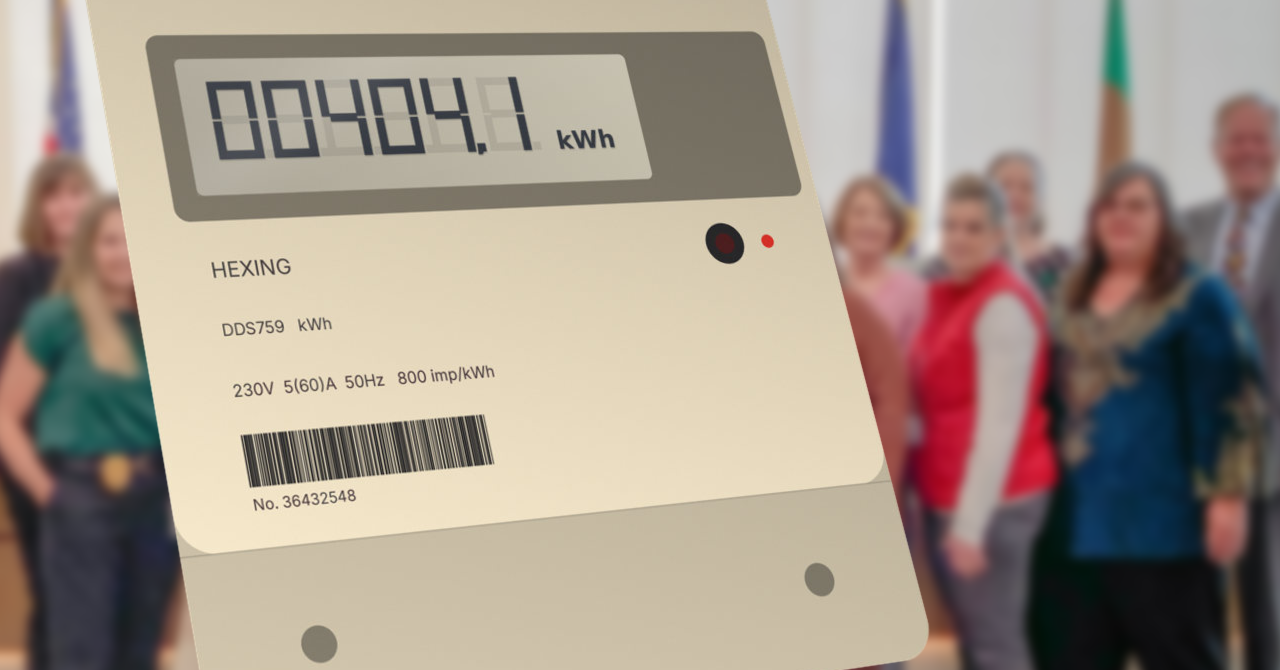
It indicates 404.1 kWh
